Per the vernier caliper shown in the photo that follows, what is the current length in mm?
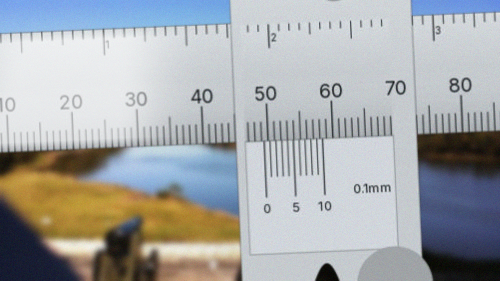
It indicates 49.4 mm
